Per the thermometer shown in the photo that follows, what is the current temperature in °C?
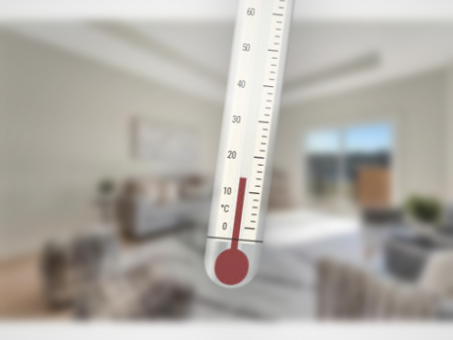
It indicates 14 °C
